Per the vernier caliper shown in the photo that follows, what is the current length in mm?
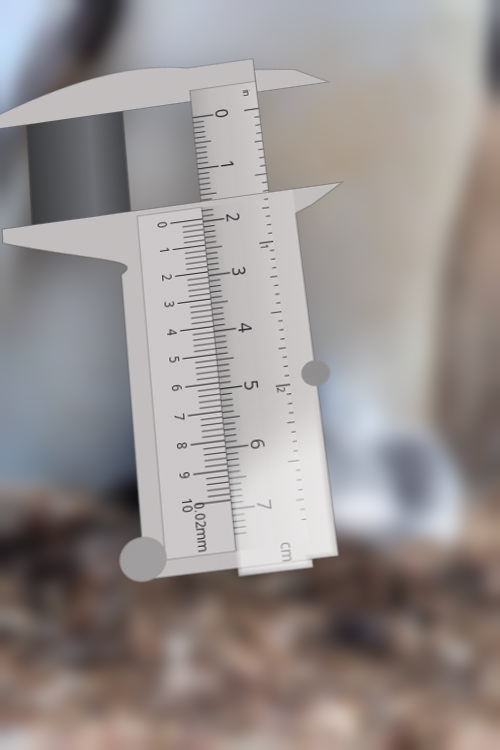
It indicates 19.5 mm
